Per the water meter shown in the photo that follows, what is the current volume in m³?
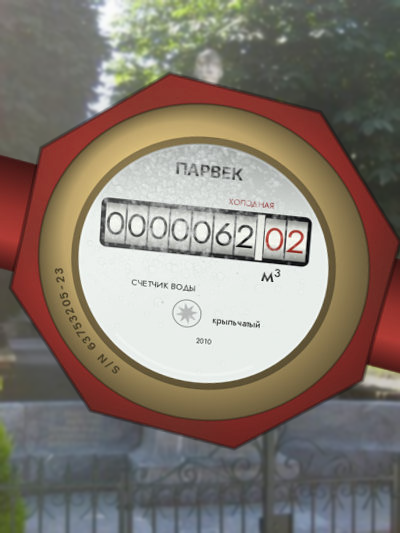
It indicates 62.02 m³
